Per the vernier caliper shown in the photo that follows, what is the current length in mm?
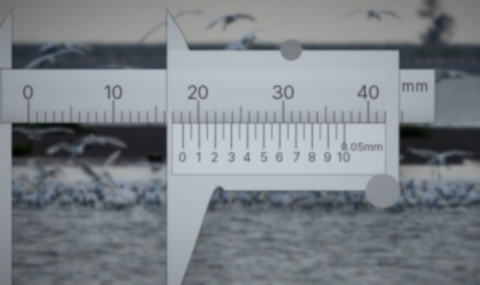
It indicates 18.2 mm
